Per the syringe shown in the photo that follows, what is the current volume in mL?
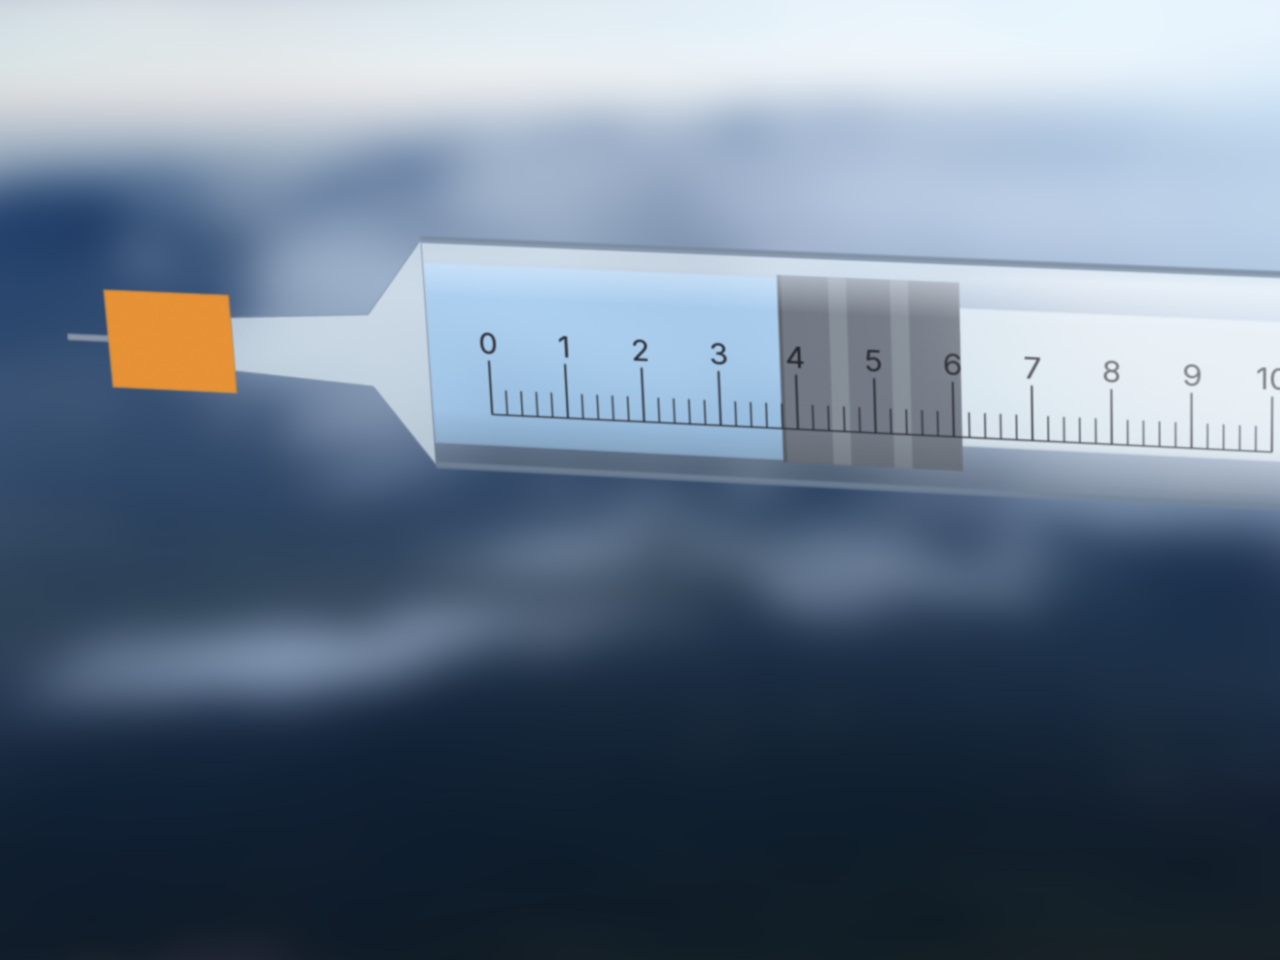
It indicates 3.8 mL
